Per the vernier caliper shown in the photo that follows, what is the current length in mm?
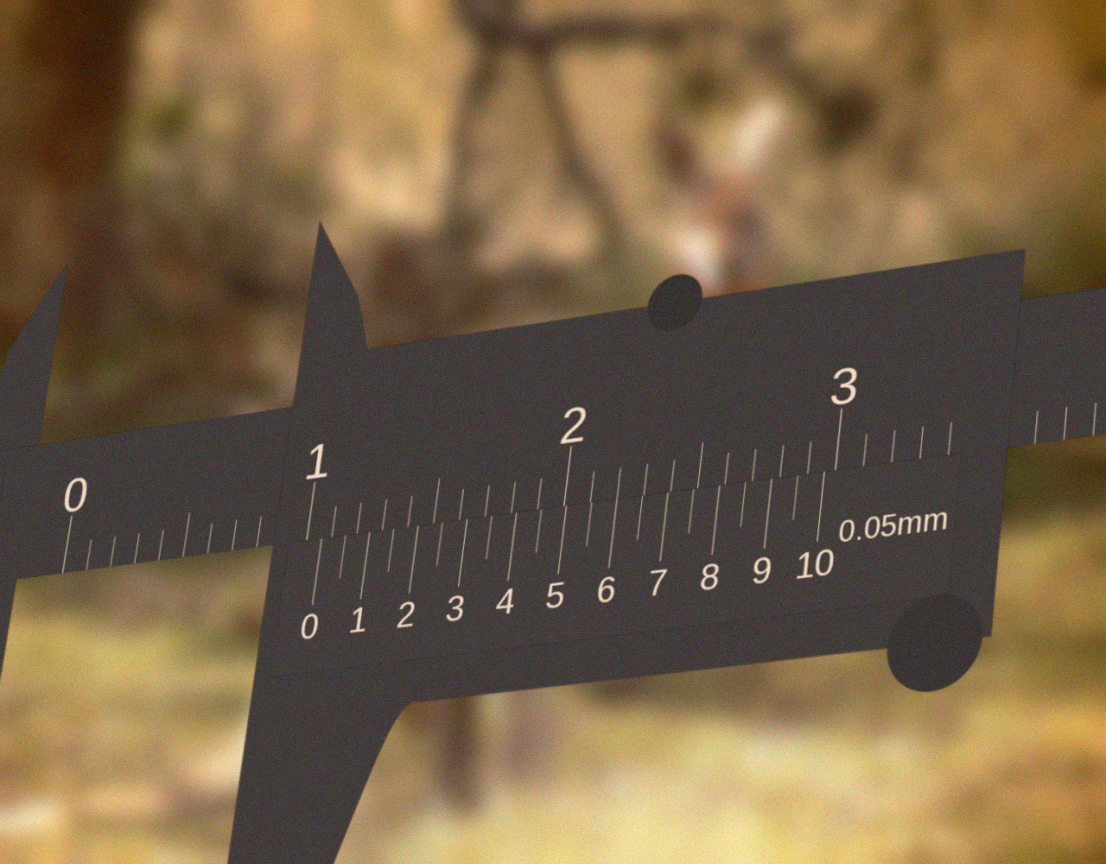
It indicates 10.60 mm
